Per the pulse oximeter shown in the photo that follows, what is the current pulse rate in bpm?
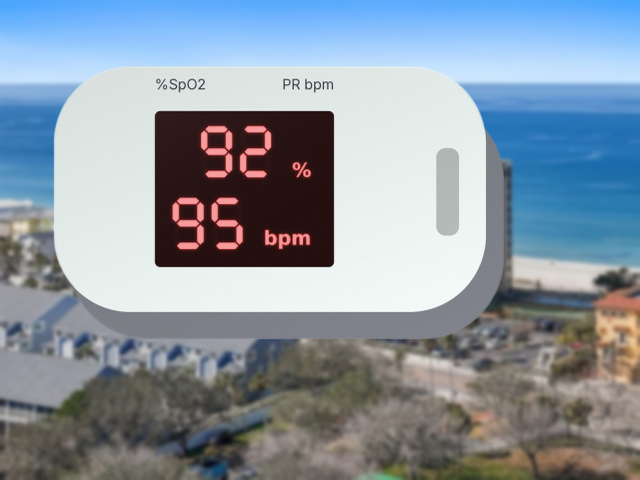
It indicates 95 bpm
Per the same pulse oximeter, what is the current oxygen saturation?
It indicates 92 %
